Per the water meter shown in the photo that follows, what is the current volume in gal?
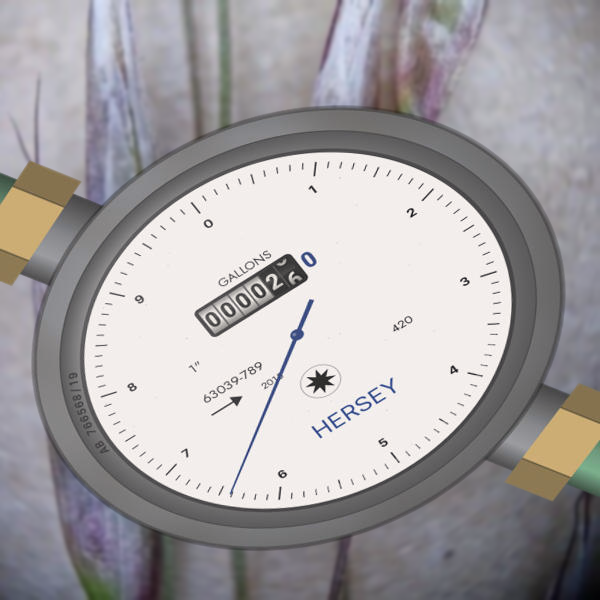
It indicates 256.4 gal
